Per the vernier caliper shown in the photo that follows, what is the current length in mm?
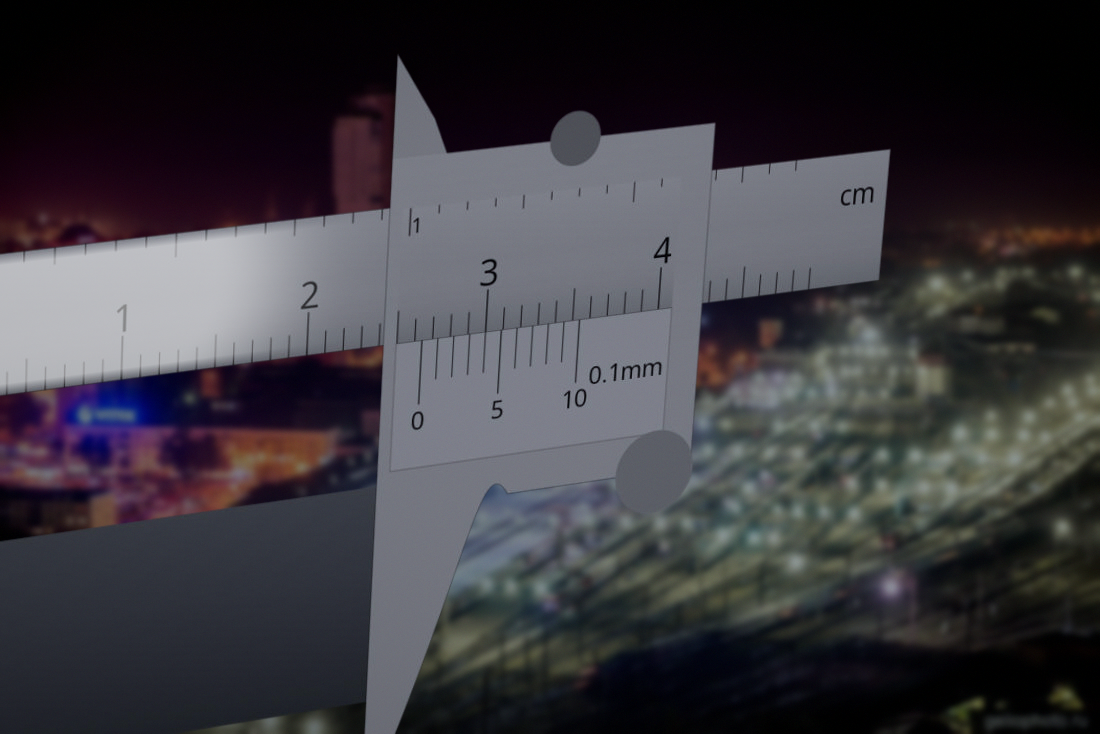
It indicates 26.4 mm
